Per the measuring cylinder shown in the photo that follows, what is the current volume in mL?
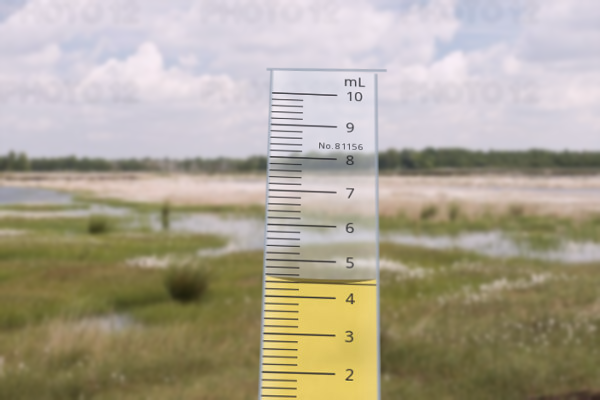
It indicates 4.4 mL
